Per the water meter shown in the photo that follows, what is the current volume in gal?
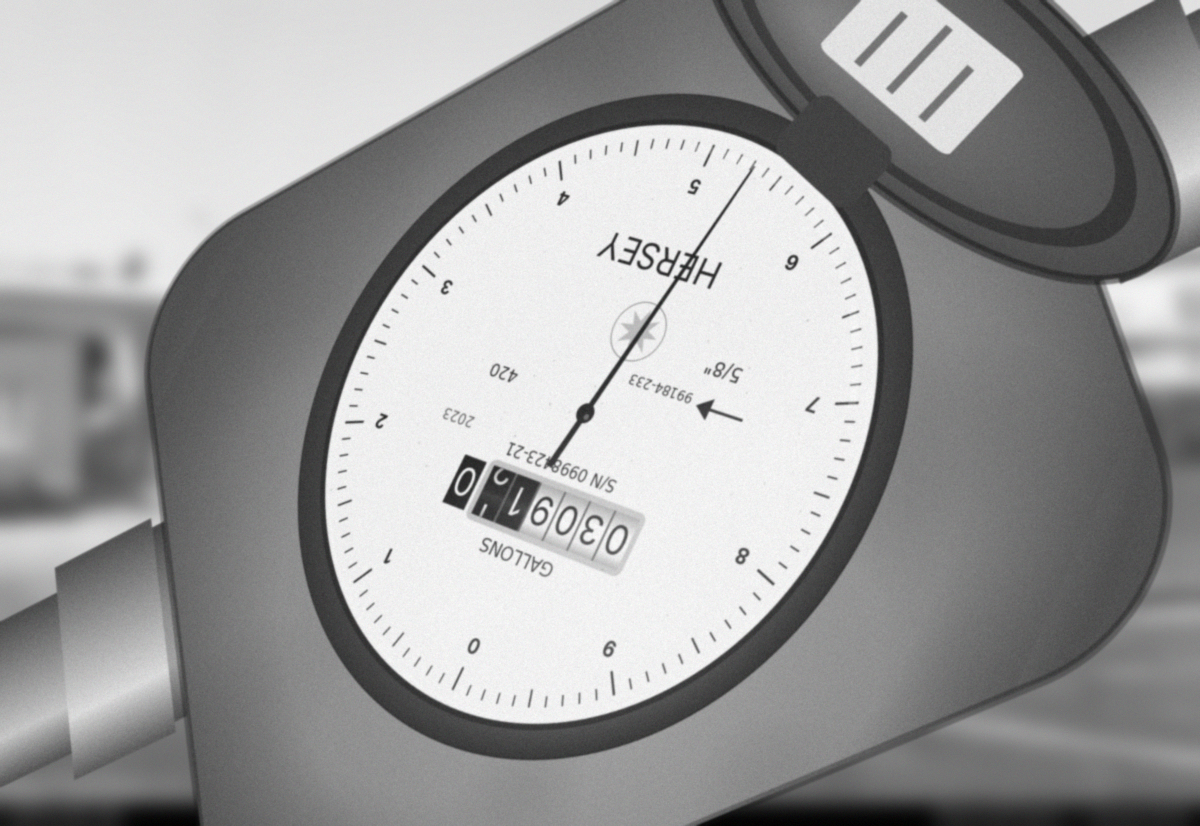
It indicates 309115.3 gal
